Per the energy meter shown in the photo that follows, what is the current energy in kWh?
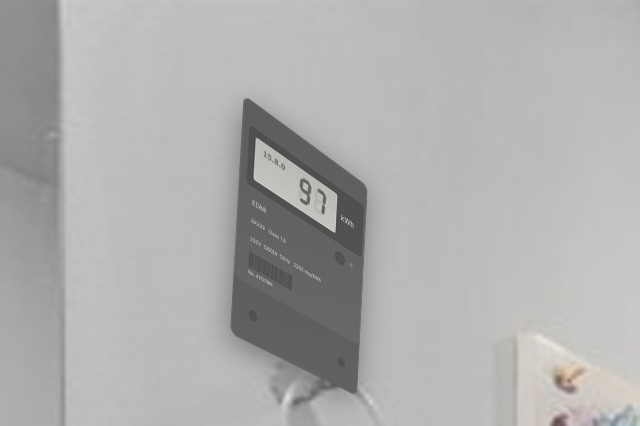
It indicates 97 kWh
